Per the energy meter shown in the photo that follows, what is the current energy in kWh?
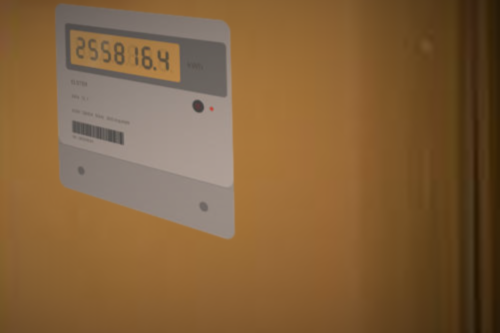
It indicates 255816.4 kWh
